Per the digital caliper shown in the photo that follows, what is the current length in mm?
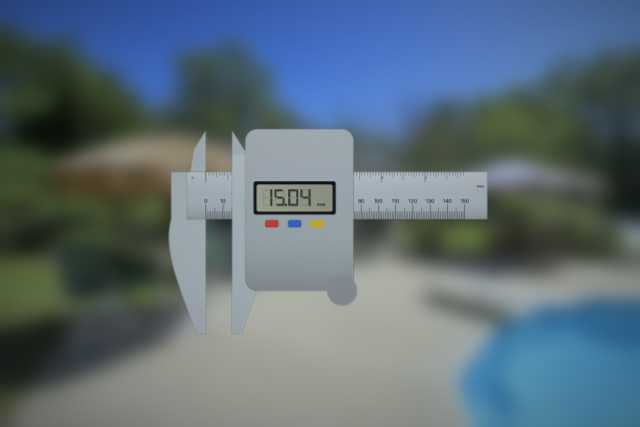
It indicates 15.04 mm
